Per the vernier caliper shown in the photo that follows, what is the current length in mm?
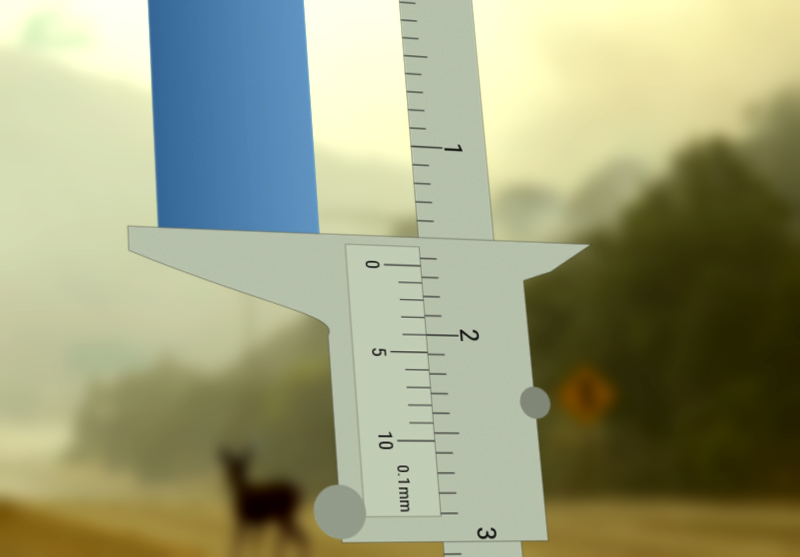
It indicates 16.4 mm
